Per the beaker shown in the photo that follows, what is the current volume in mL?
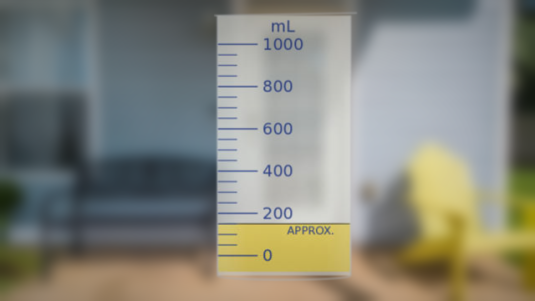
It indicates 150 mL
